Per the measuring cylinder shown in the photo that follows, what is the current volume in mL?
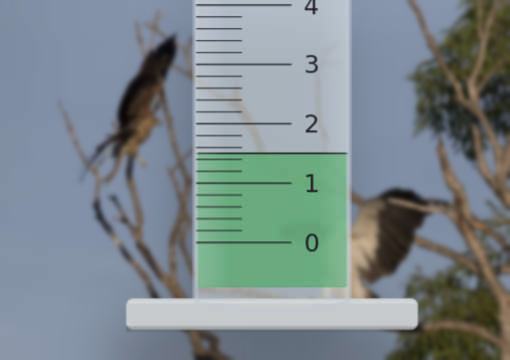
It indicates 1.5 mL
